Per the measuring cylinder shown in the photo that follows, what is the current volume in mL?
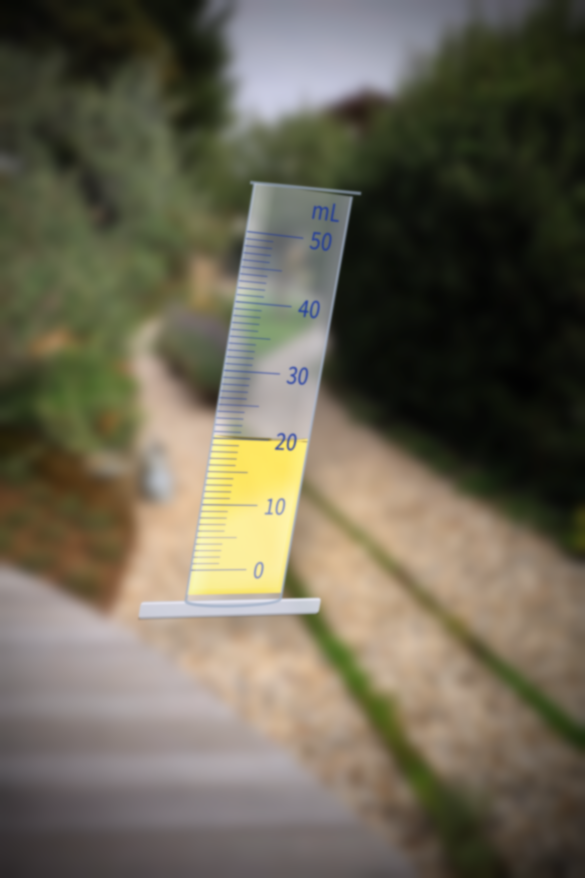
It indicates 20 mL
